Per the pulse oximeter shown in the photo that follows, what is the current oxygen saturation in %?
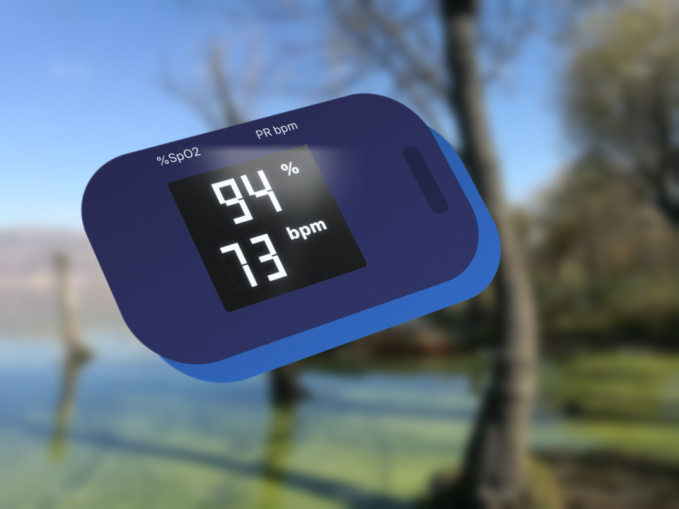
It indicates 94 %
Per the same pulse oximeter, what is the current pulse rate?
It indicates 73 bpm
